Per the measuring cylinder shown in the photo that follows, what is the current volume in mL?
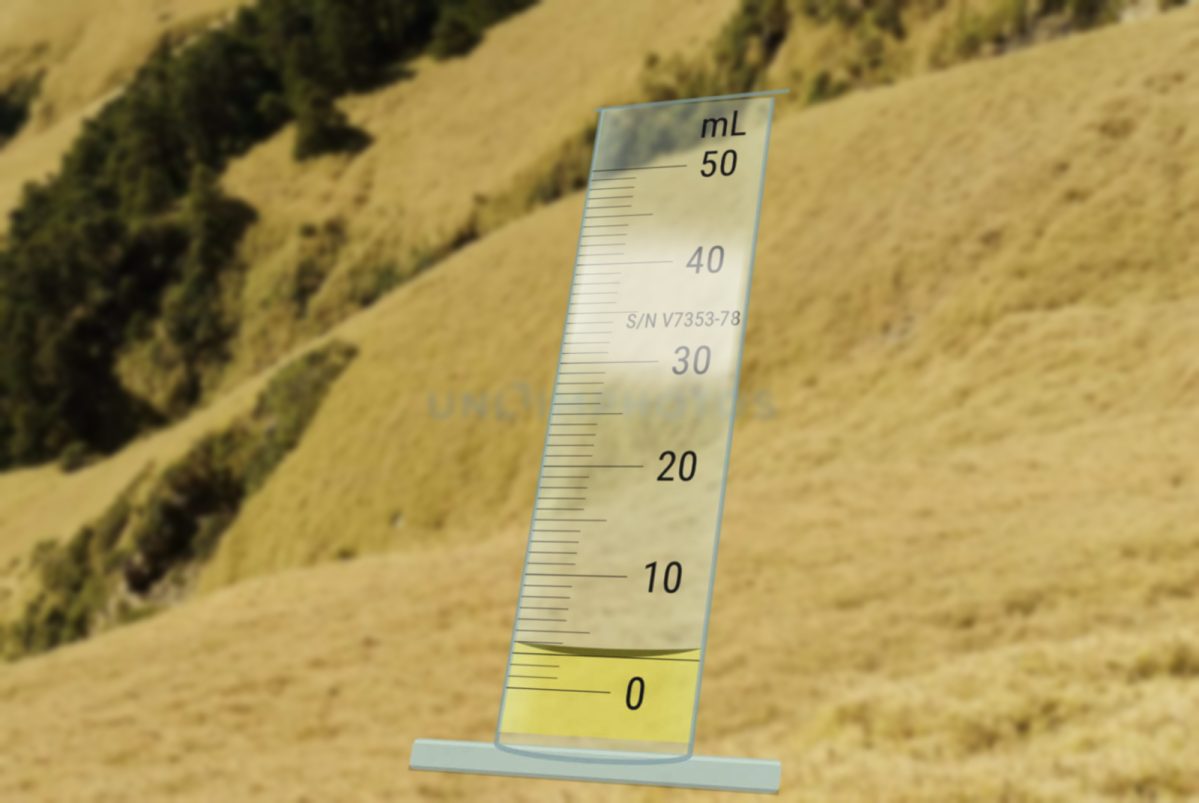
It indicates 3 mL
